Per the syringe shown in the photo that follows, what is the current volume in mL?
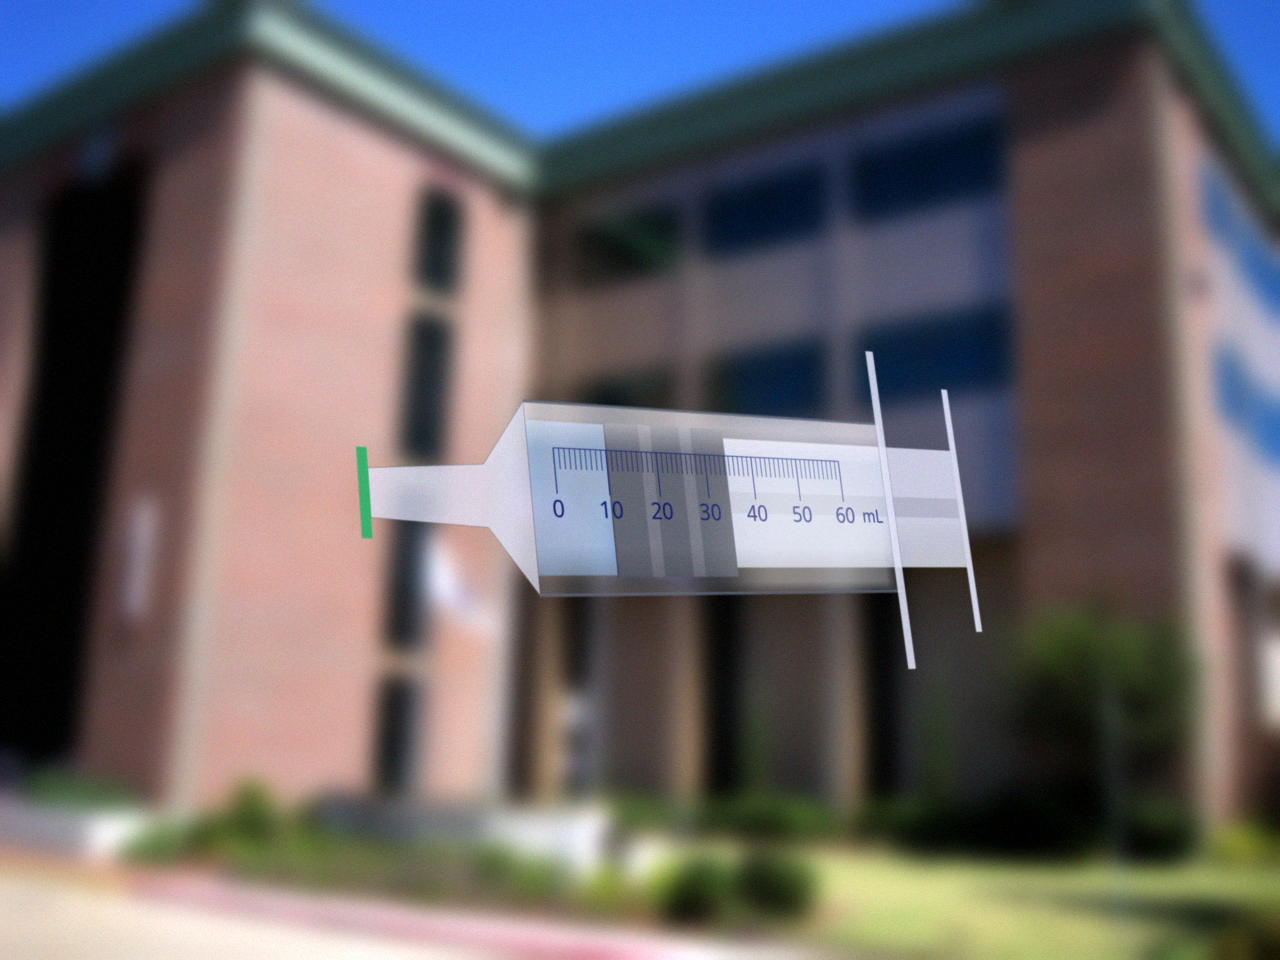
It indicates 10 mL
